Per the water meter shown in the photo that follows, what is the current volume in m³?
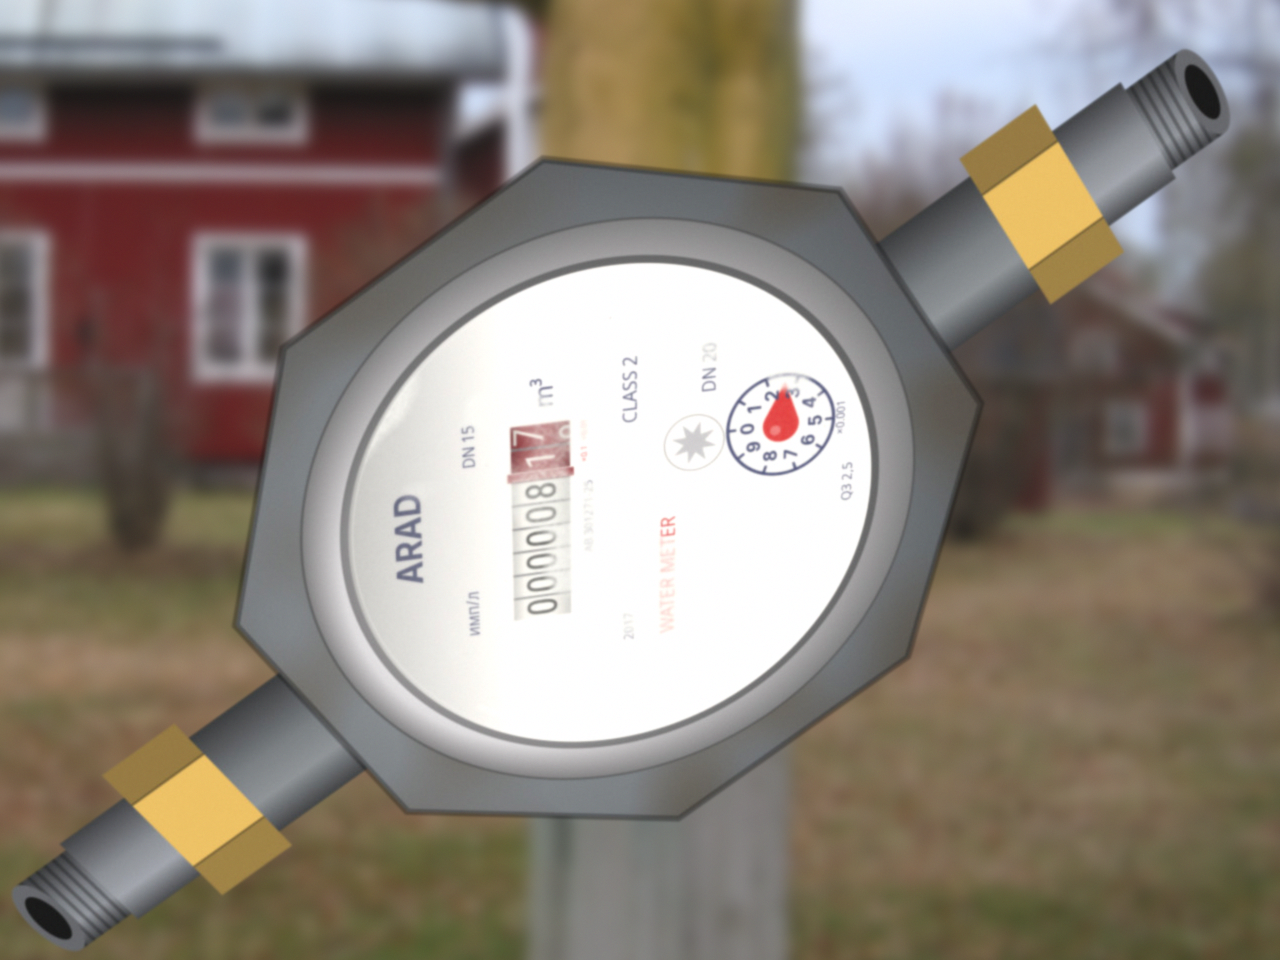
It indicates 8.172 m³
